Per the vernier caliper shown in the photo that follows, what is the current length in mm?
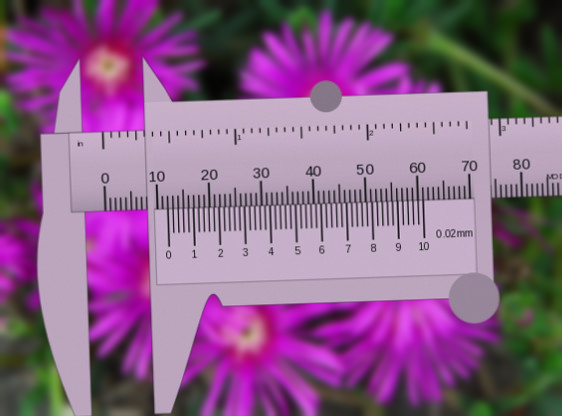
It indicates 12.0 mm
